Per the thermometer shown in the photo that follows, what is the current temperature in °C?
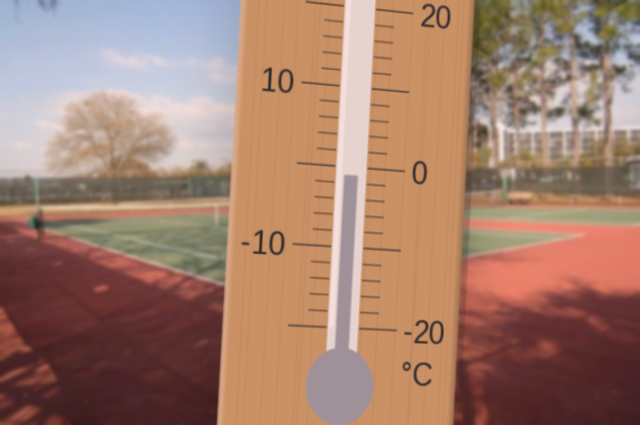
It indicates -1 °C
